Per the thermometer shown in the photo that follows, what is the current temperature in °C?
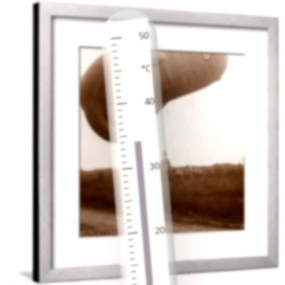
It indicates 34 °C
